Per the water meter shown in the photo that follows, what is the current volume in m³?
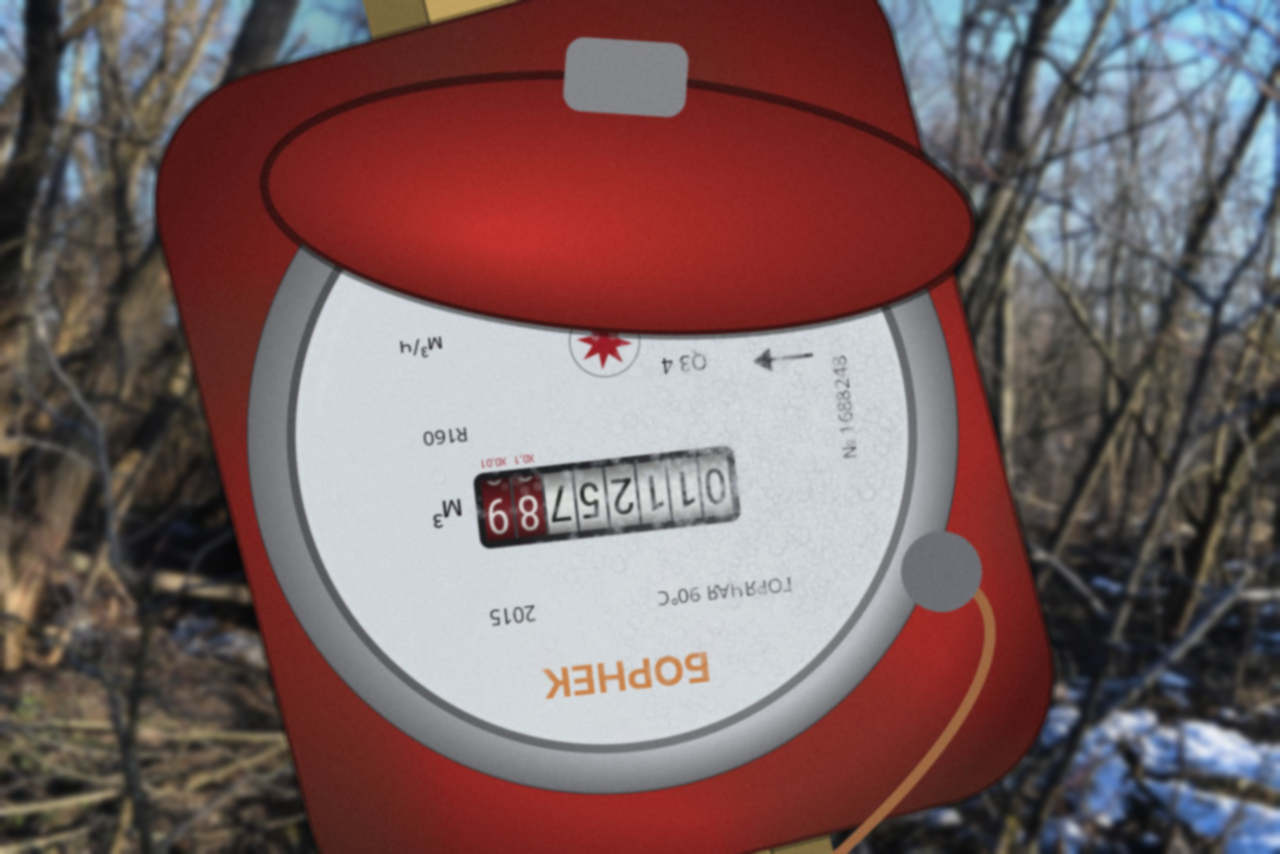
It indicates 11257.89 m³
